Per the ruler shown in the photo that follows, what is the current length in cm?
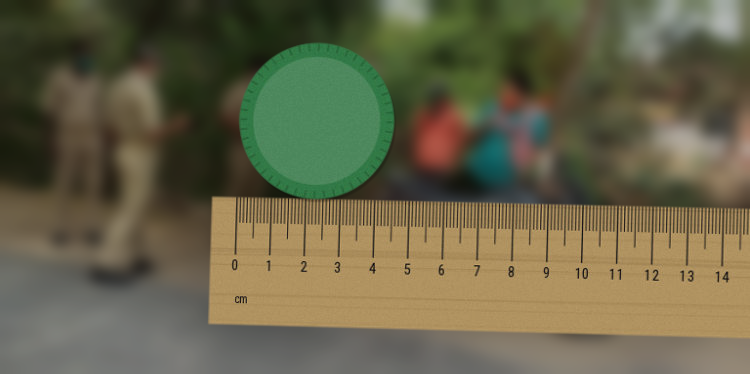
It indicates 4.5 cm
